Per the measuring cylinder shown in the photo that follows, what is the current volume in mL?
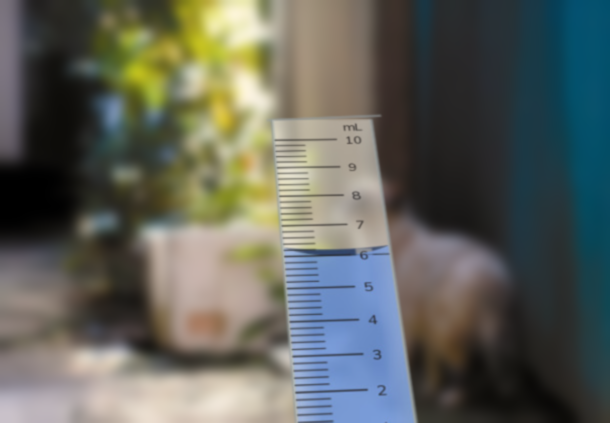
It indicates 6 mL
